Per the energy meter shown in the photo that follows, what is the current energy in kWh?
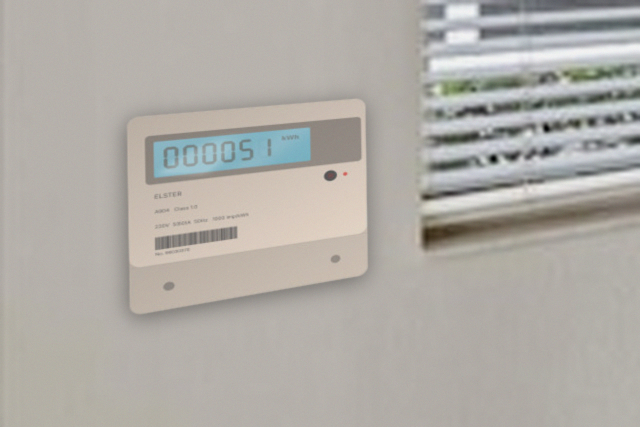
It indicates 51 kWh
